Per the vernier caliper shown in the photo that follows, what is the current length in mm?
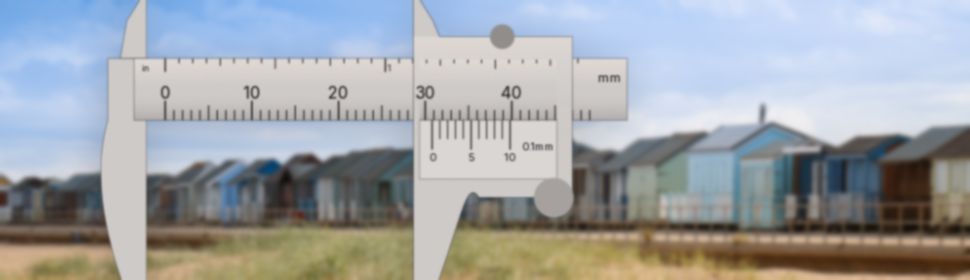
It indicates 30.8 mm
